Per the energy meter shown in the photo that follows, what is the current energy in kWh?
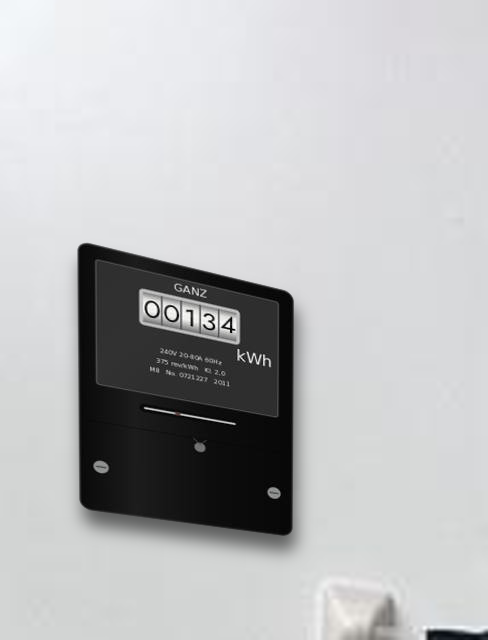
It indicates 134 kWh
